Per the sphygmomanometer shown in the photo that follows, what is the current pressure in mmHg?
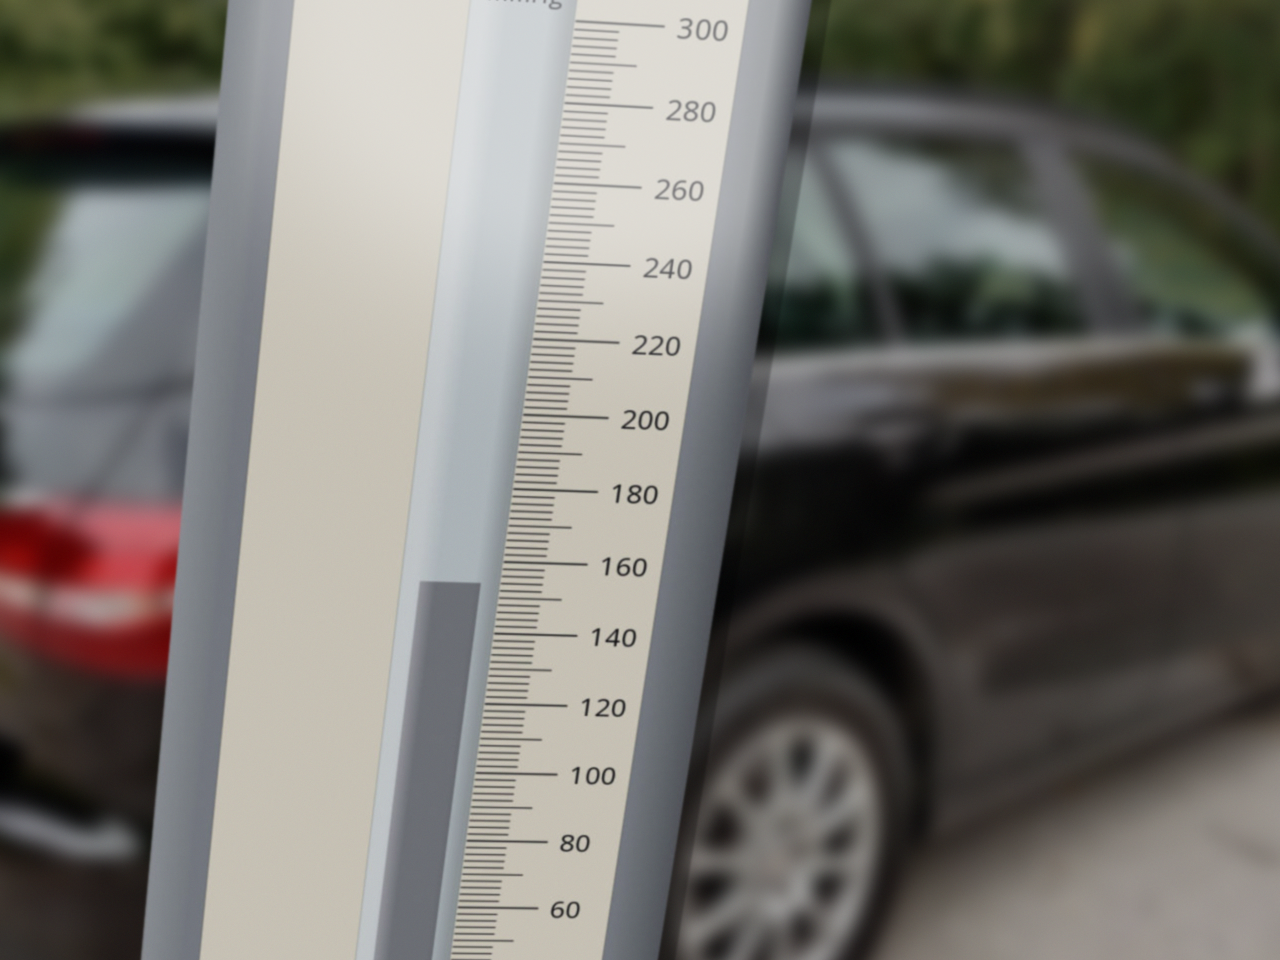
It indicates 154 mmHg
